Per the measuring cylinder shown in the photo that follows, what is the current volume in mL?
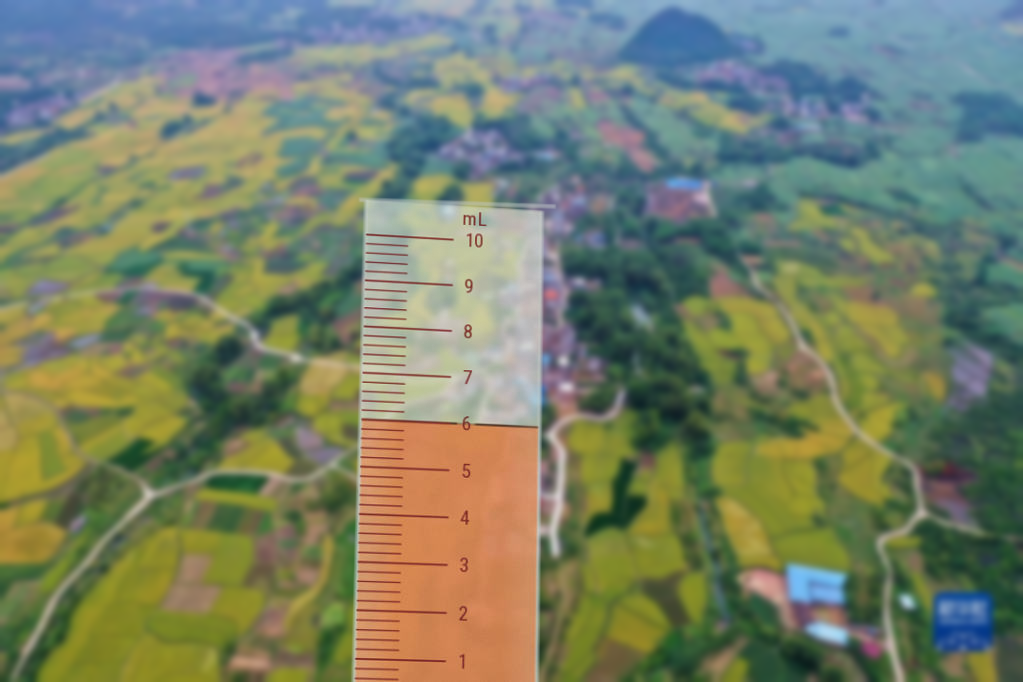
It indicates 6 mL
